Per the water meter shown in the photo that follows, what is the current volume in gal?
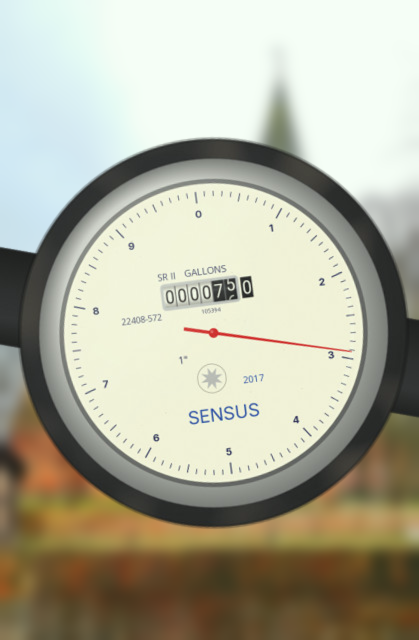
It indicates 752.9 gal
